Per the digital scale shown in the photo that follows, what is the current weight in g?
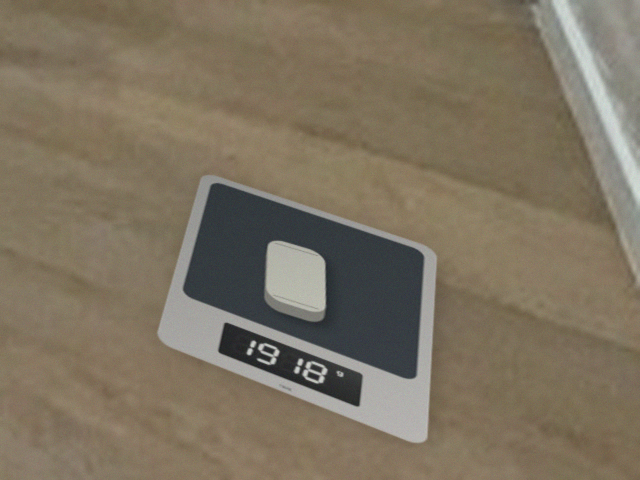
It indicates 1918 g
